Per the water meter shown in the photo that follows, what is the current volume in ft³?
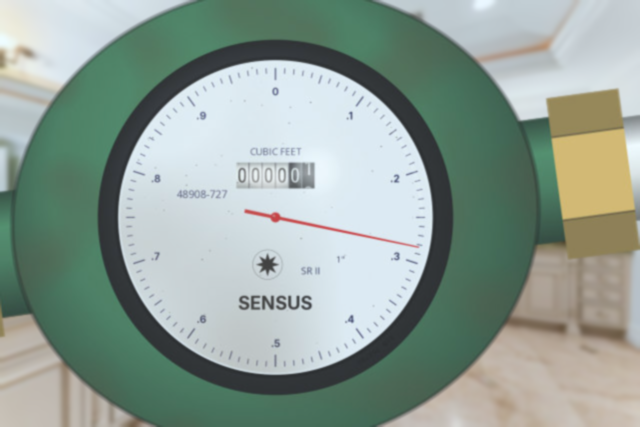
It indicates 1.28 ft³
